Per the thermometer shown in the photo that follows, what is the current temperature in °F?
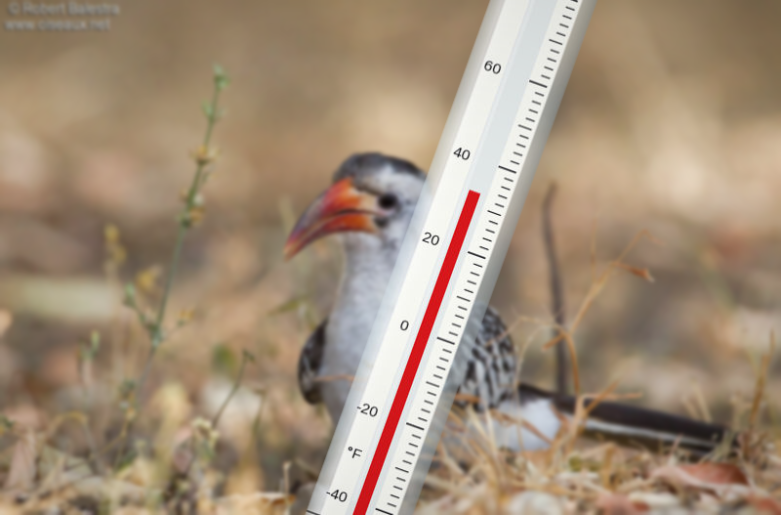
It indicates 33 °F
